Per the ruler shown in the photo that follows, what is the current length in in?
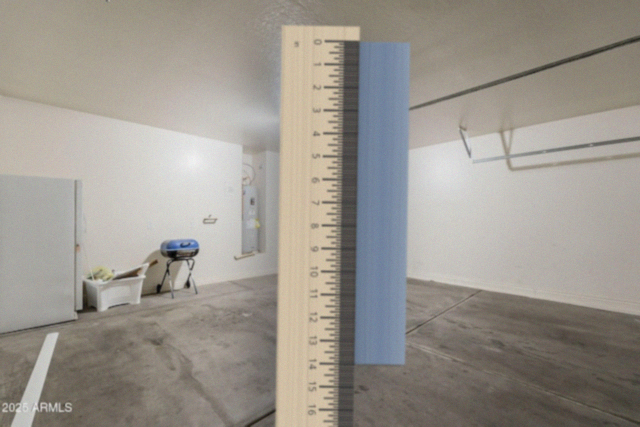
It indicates 14 in
